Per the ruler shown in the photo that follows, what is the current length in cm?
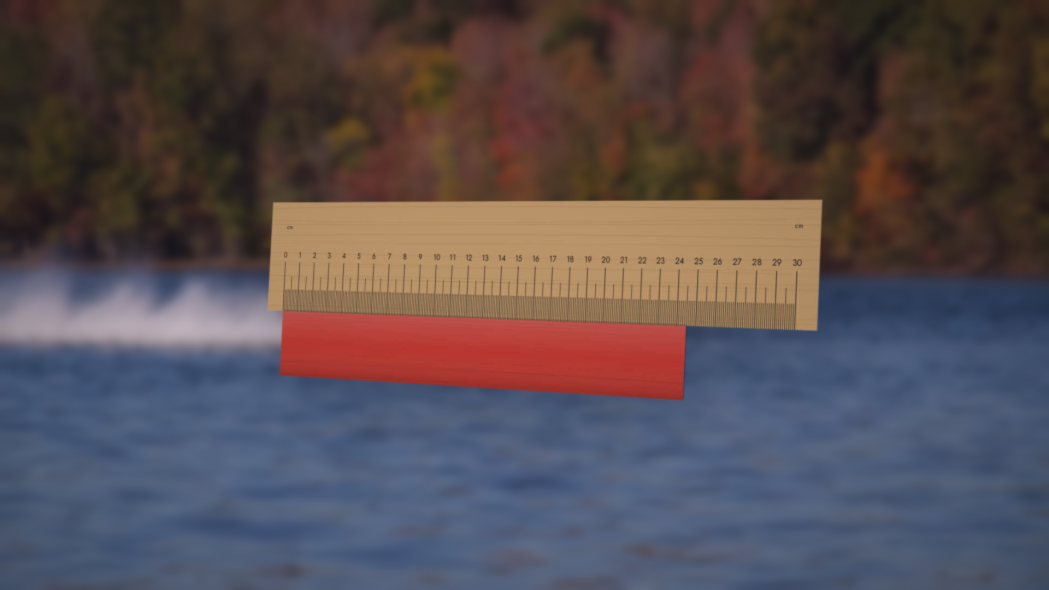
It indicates 24.5 cm
